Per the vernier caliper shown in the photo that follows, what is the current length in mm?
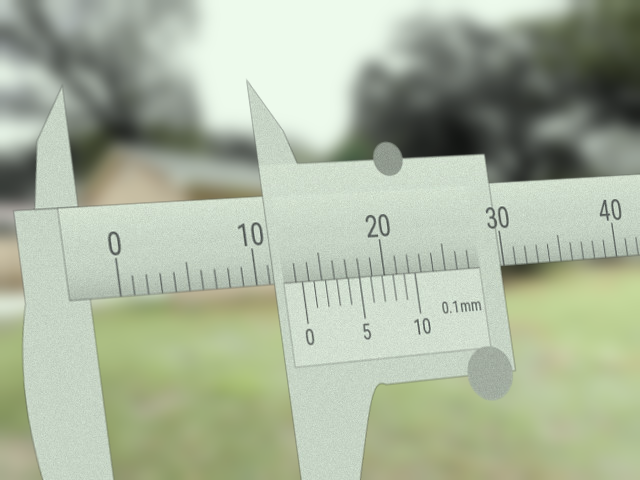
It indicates 13.5 mm
